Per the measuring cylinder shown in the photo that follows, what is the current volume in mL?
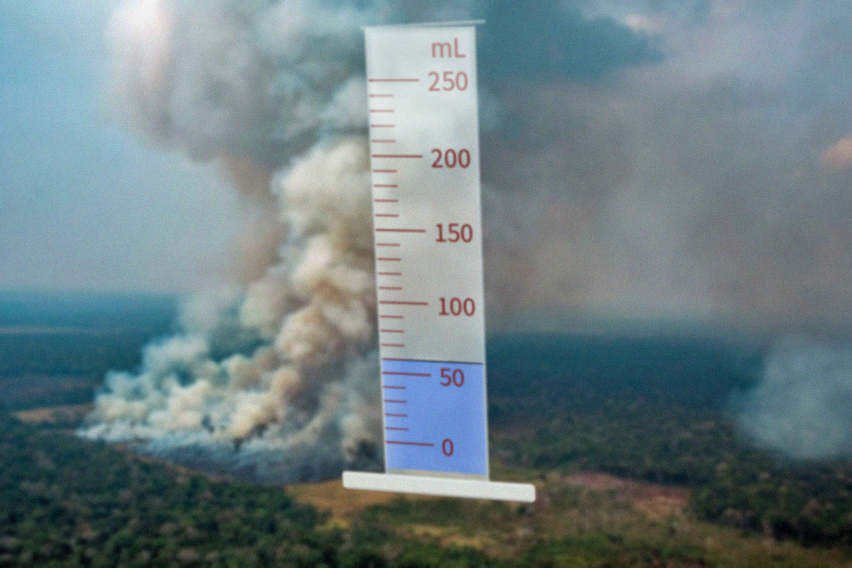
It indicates 60 mL
